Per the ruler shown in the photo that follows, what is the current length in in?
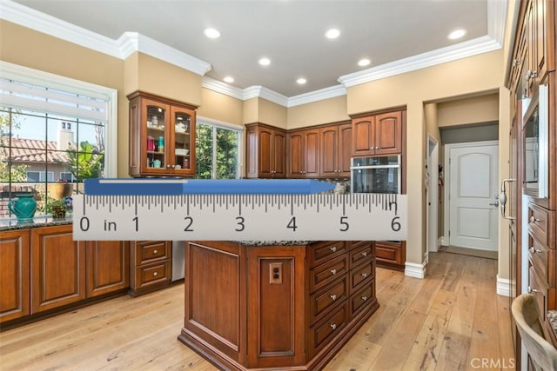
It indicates 5 in
